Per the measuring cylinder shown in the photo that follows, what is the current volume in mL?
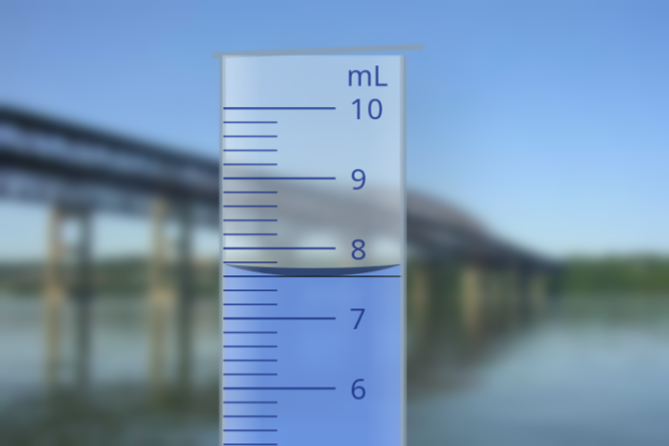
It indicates 7.6 mL
